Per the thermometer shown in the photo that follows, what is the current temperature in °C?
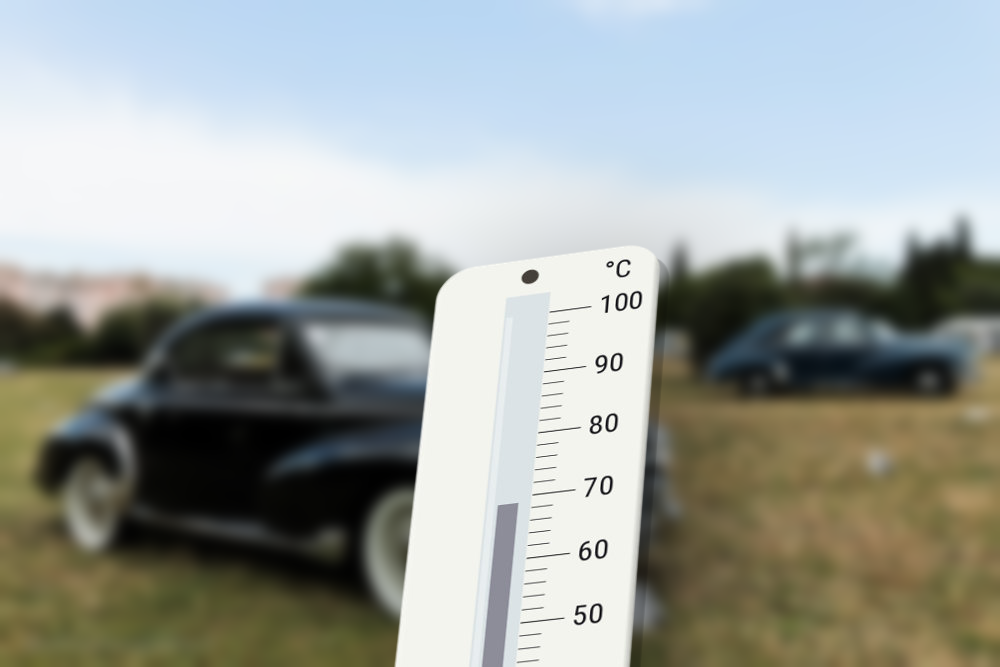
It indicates 69 °C
